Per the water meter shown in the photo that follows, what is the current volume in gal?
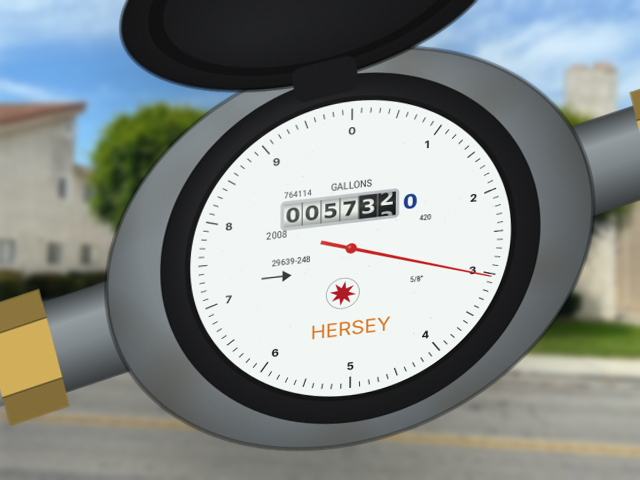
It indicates 57323.0 gal
